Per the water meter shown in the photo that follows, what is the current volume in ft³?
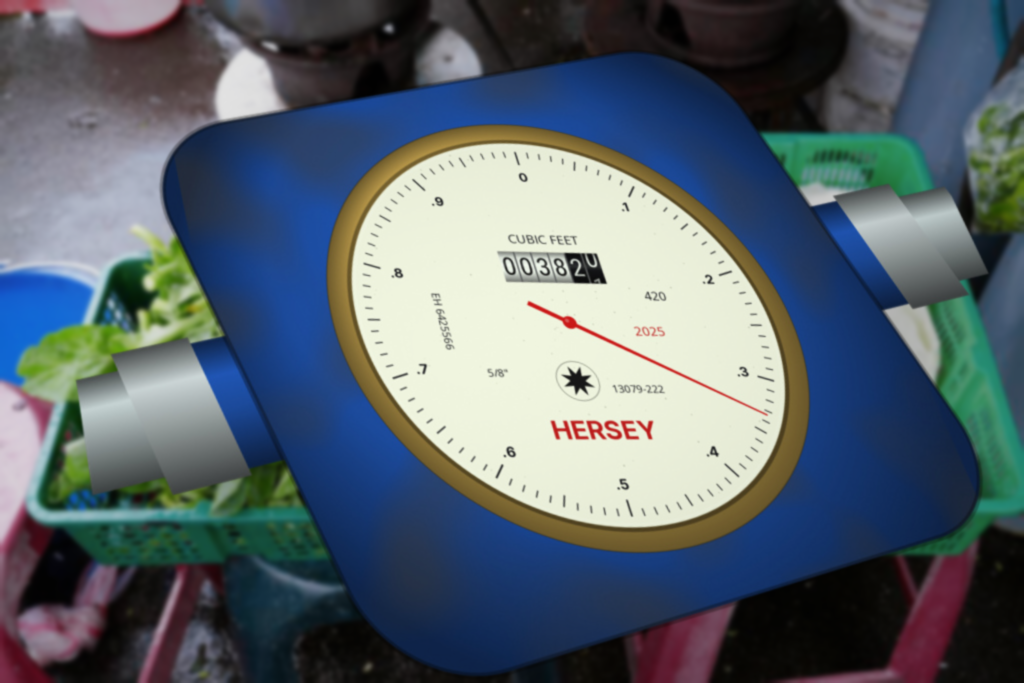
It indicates 3820.33 ft³
